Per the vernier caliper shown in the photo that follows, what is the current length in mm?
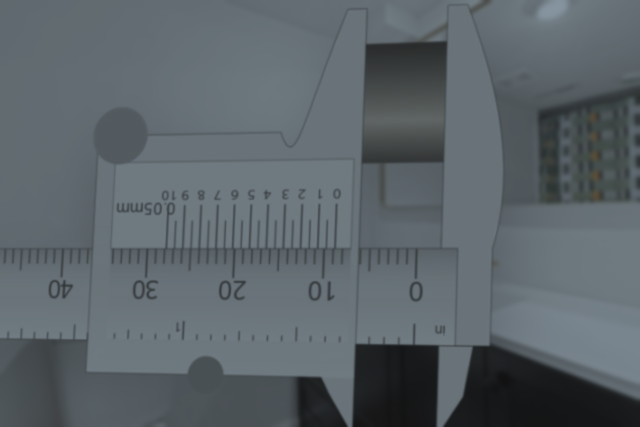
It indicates 8.8 mm
